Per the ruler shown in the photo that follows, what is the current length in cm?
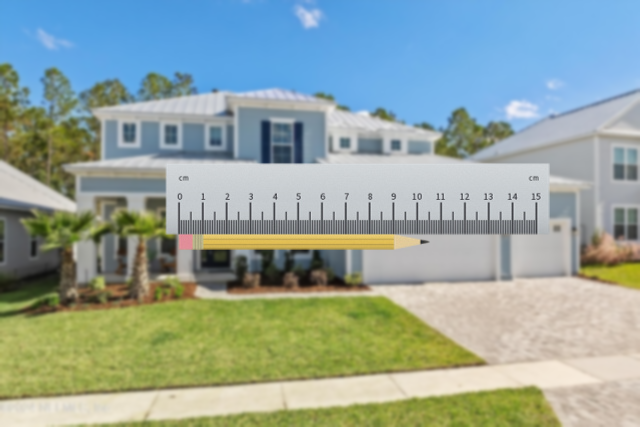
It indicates 10.5 cm
